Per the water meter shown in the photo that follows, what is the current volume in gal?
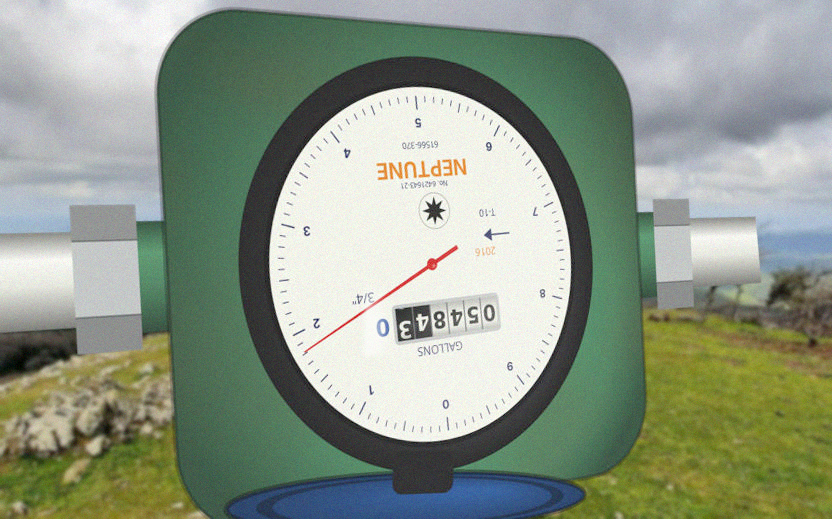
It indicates 548431.8 gal
